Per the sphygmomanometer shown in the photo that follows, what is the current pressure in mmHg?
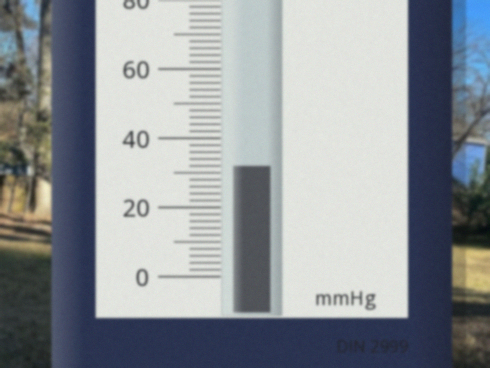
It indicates 32 mmHg
